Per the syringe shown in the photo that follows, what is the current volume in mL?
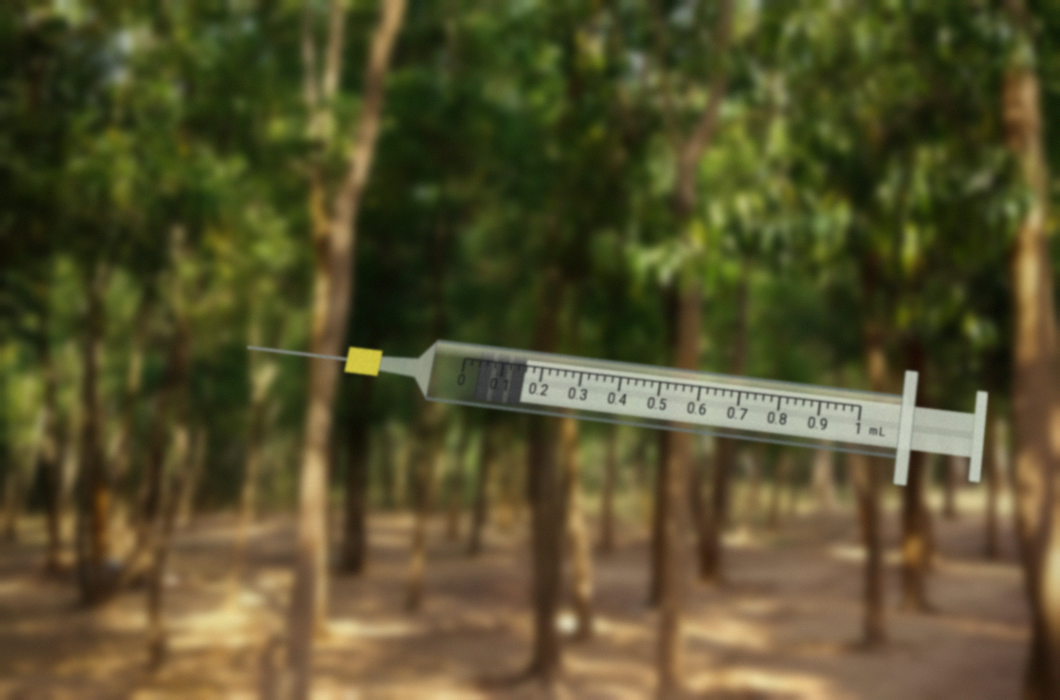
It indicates 0.04 mL
